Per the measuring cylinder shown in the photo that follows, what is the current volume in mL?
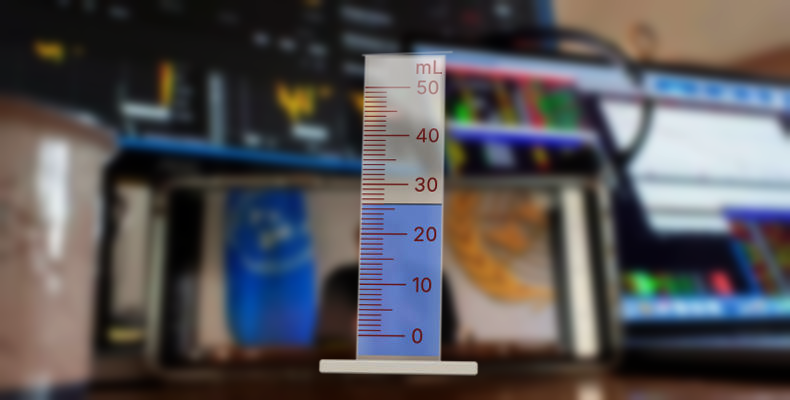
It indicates 26 mL
